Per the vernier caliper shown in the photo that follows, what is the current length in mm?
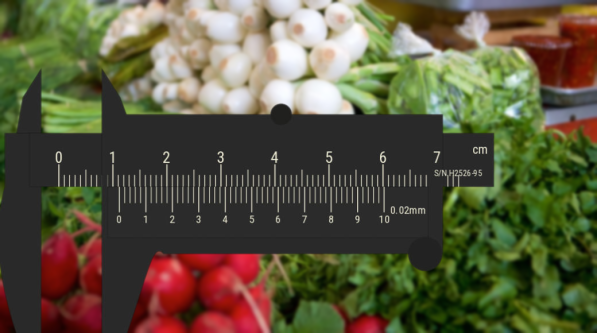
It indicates 11.2 mm
